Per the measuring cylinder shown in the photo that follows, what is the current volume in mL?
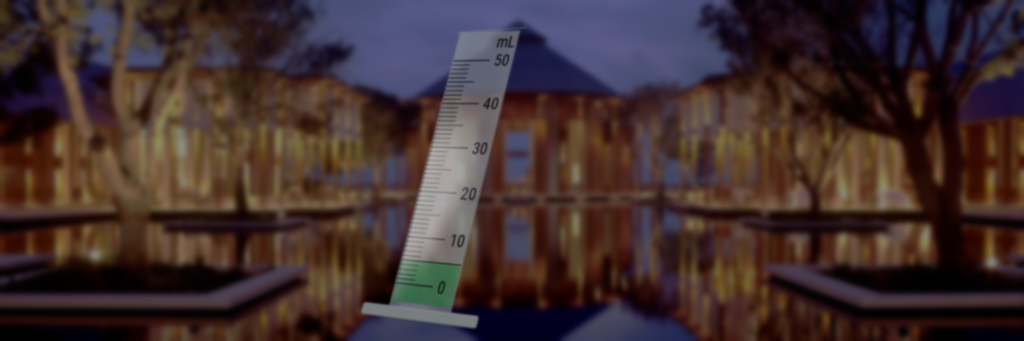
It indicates 5 mL
